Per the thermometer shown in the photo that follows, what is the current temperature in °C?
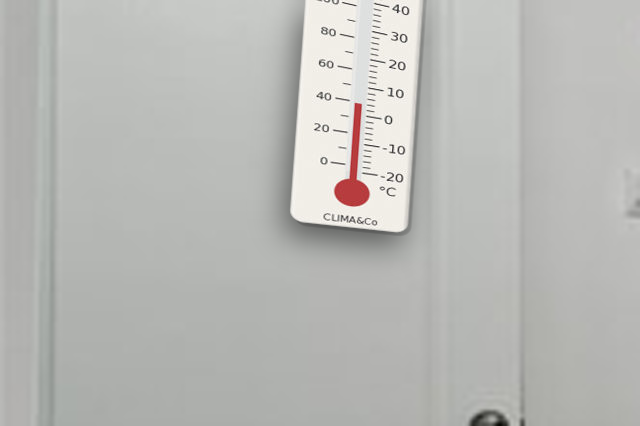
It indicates 4 °C
